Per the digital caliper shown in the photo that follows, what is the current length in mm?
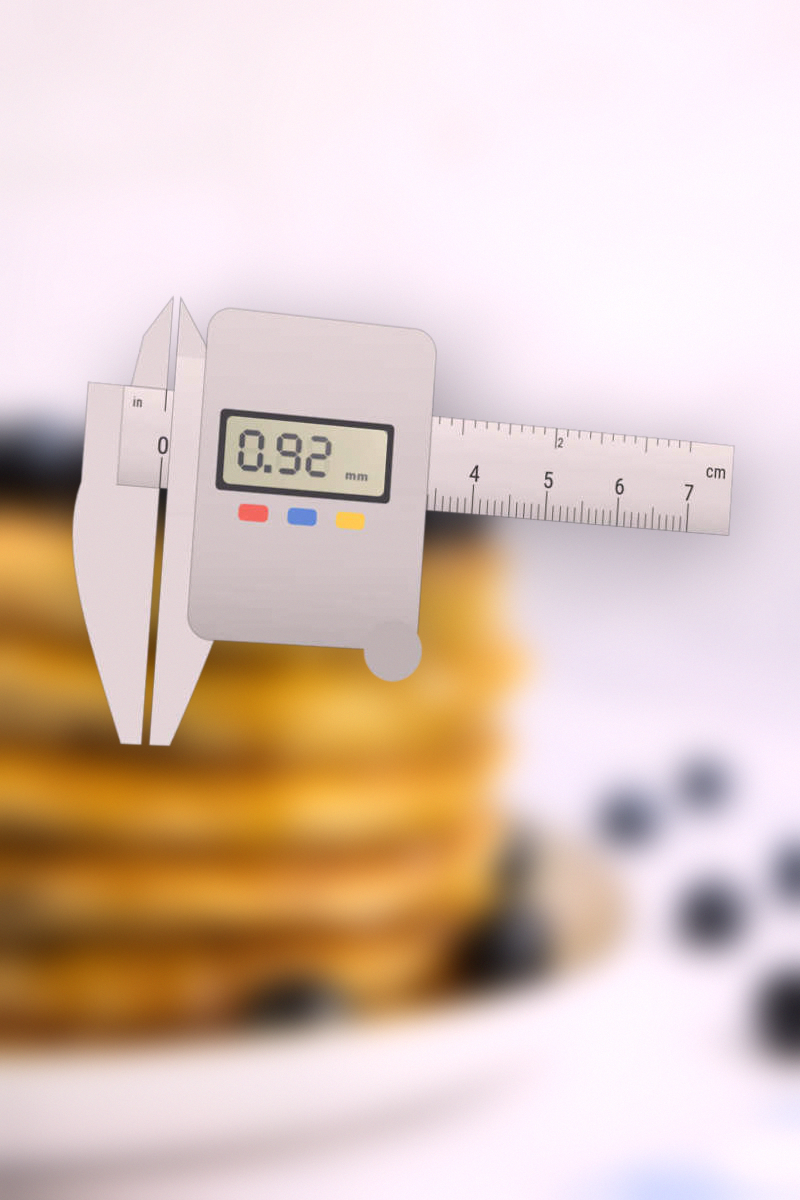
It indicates 0.92 mm
